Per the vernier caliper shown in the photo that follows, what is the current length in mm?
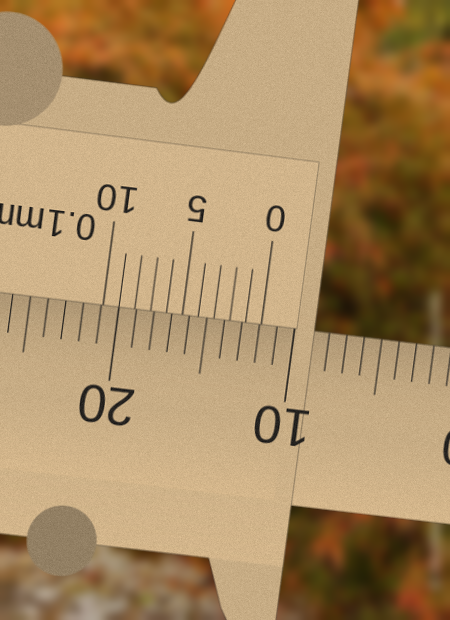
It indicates 11.9 mm
